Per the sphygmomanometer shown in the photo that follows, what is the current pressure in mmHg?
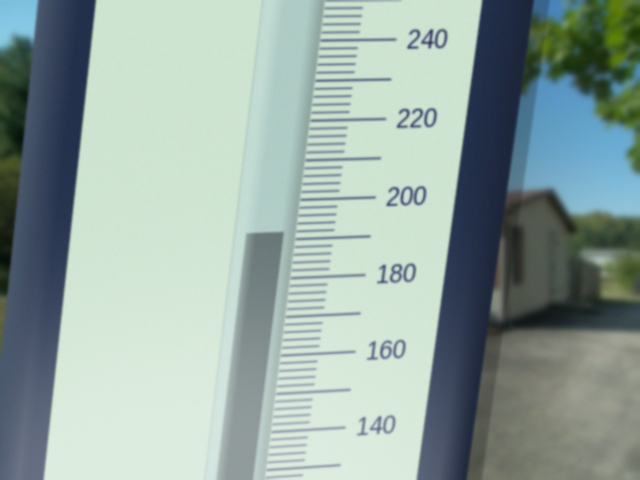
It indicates 192 mmHg
